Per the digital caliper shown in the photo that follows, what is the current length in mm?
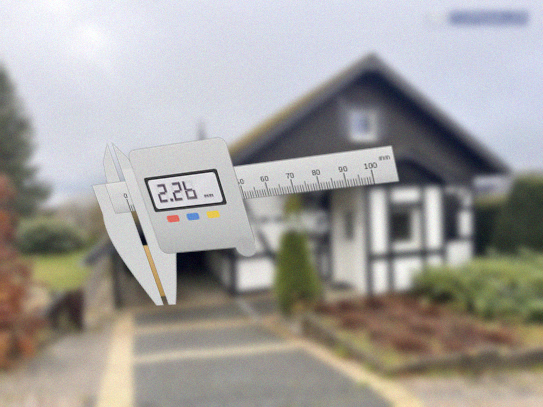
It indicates 2.26 mm
